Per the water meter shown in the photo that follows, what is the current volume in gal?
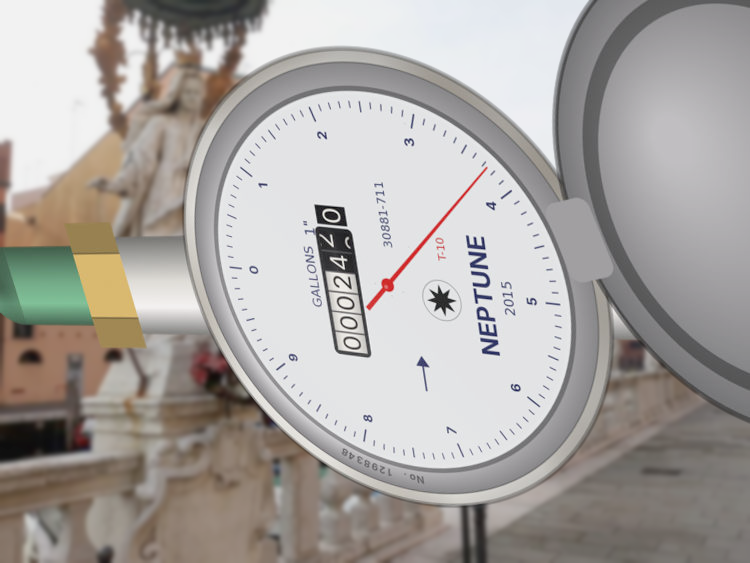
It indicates 2423.7 gal
